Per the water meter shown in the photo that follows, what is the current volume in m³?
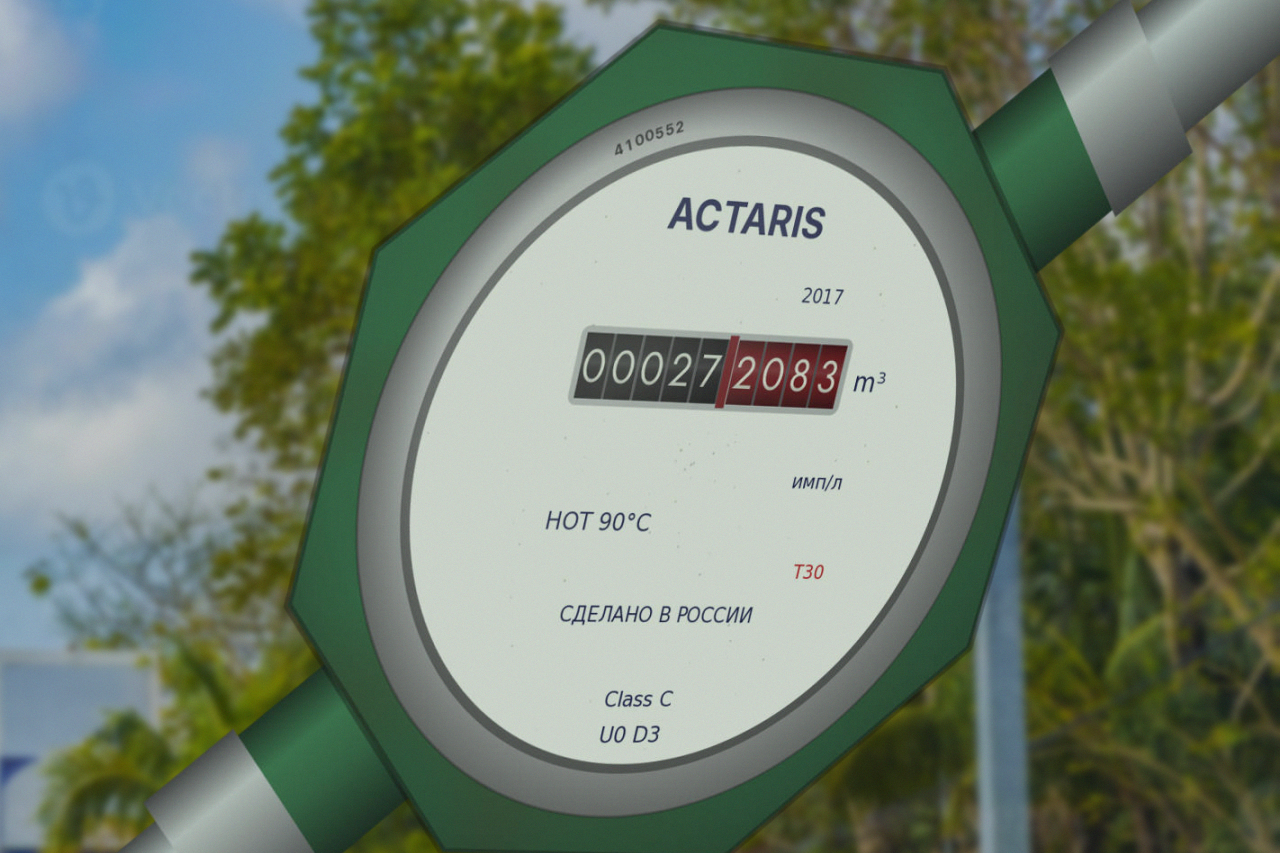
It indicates 27.2083 m³
